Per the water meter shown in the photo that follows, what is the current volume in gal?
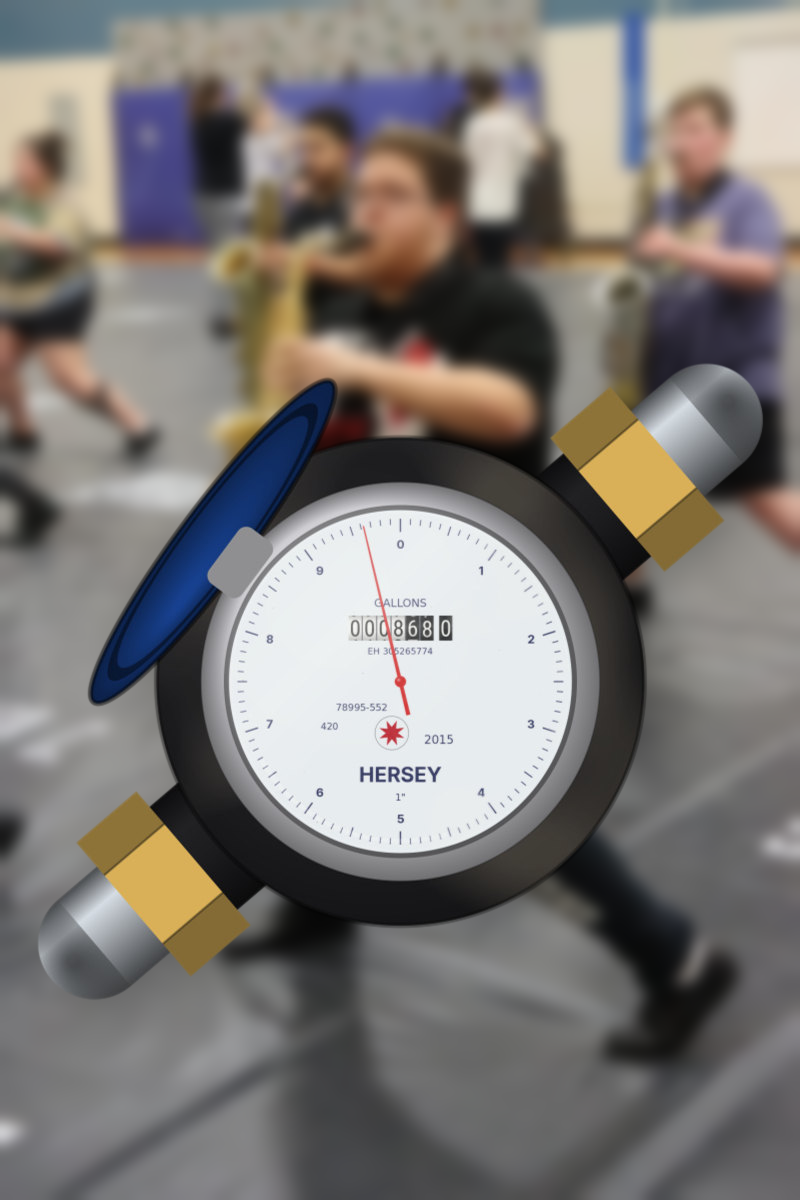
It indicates 8679.6 gal
